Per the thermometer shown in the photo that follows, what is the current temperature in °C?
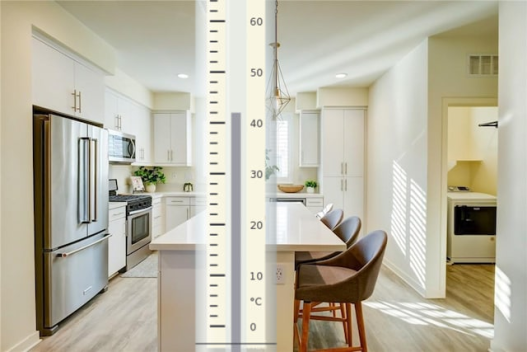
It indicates 42 °C
